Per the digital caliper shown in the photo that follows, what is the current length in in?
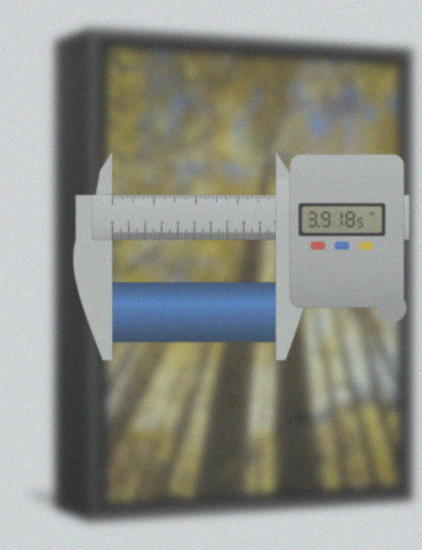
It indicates 3.9185 in
